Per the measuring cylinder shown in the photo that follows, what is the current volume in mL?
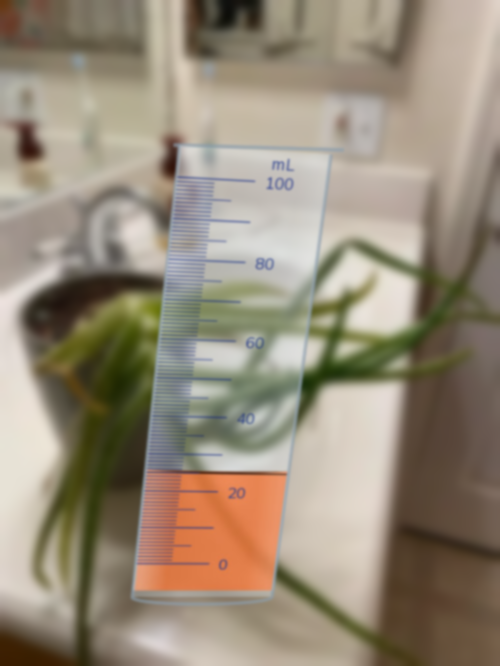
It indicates 25 mL
